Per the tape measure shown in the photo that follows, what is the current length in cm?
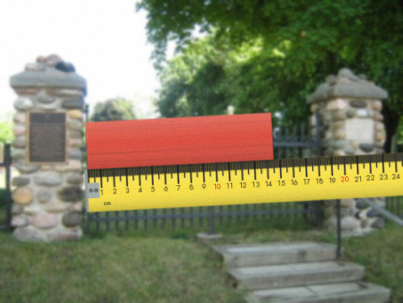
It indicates 14.5 cm
